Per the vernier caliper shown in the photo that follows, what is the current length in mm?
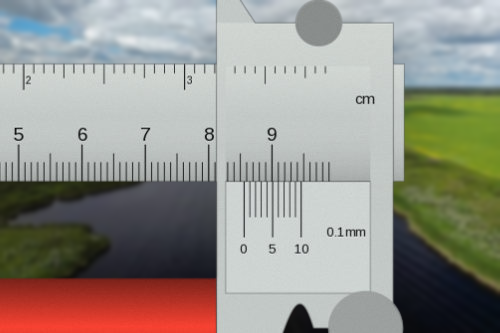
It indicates 85.6 mm
